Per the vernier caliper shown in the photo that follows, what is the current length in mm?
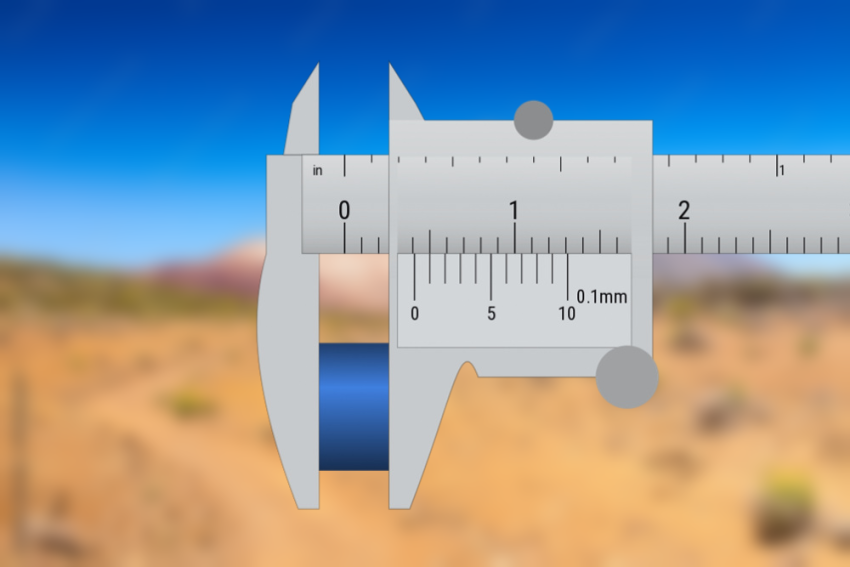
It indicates 4.1 mm
